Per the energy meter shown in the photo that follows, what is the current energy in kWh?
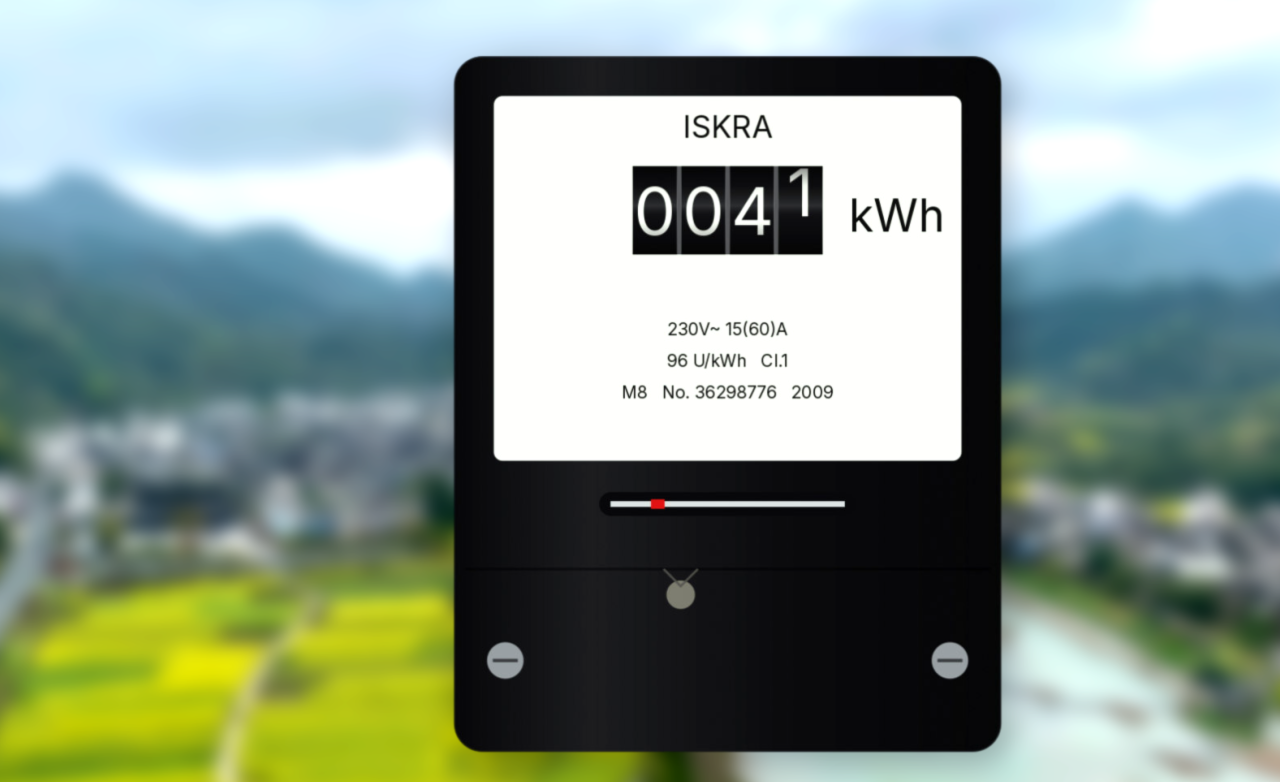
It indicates 41 kWh
